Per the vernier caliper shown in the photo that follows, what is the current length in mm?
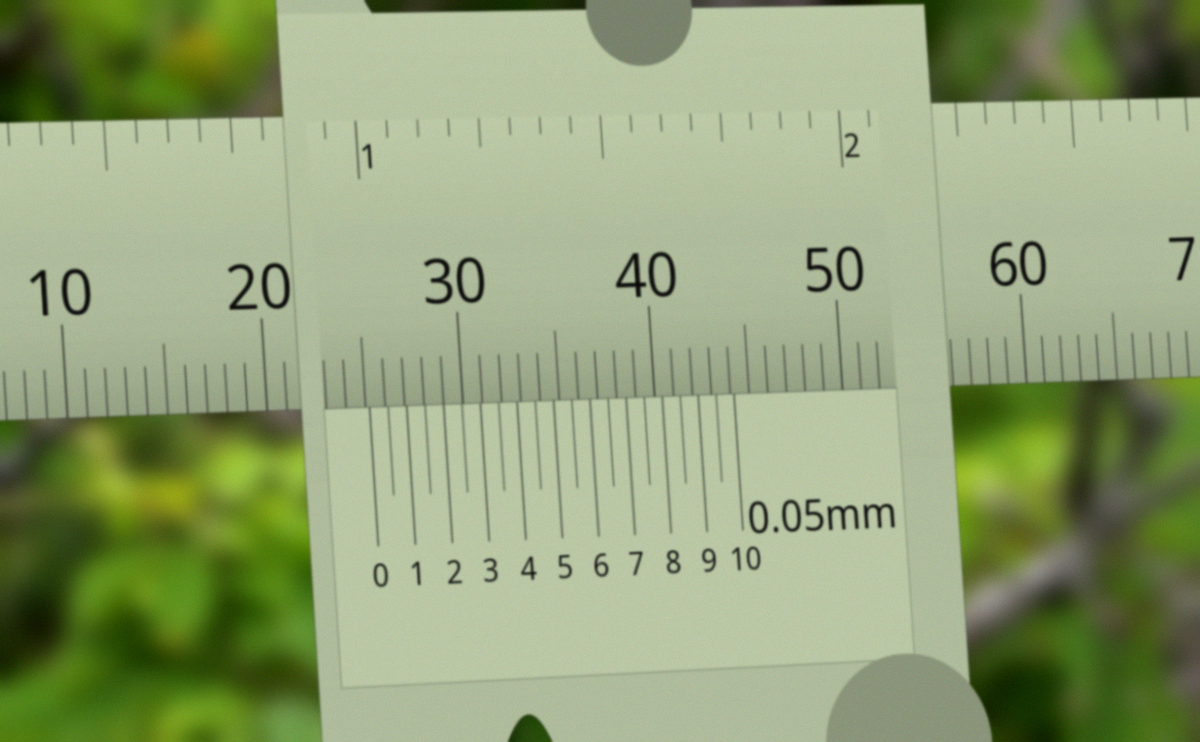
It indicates 25.2 mm
